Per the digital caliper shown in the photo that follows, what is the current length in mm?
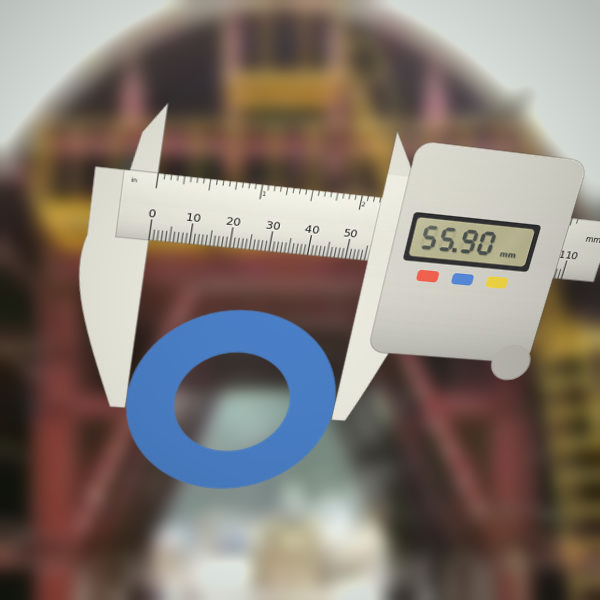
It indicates 55.90 mm
